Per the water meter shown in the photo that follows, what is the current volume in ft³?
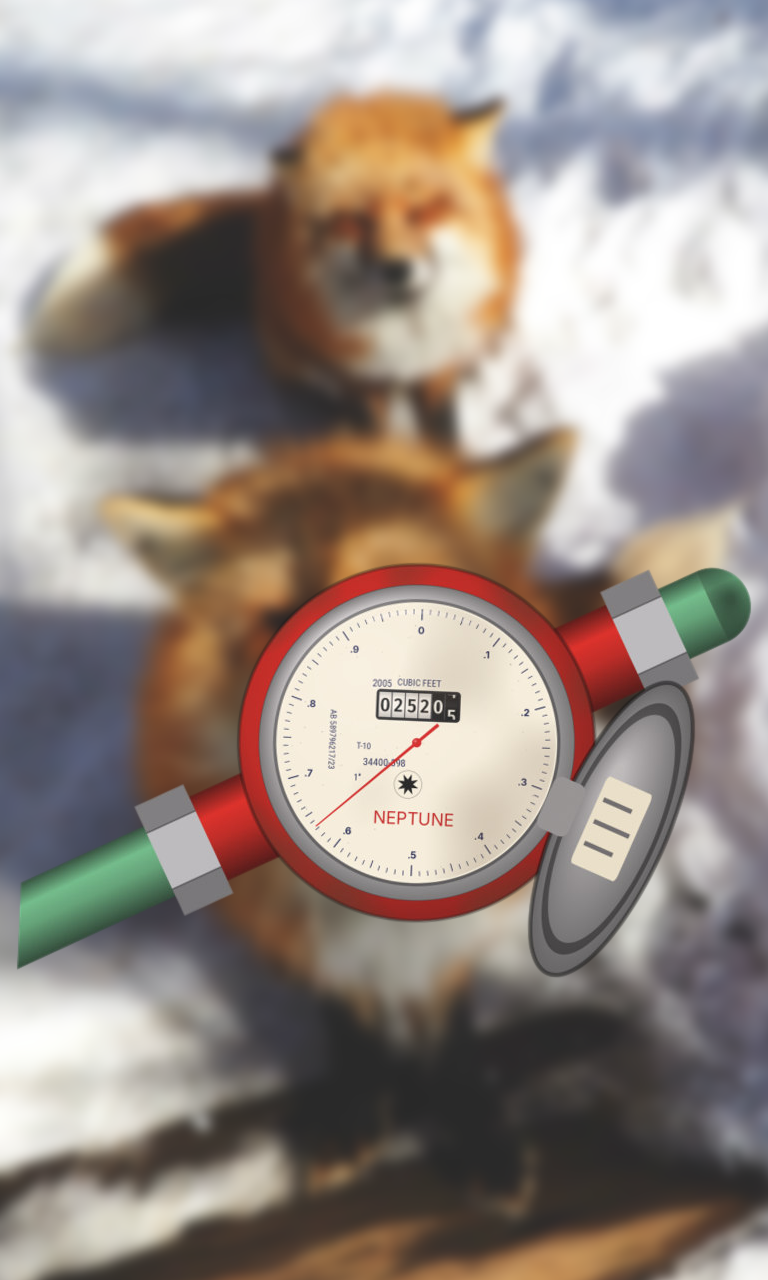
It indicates 25204.63 ft³
